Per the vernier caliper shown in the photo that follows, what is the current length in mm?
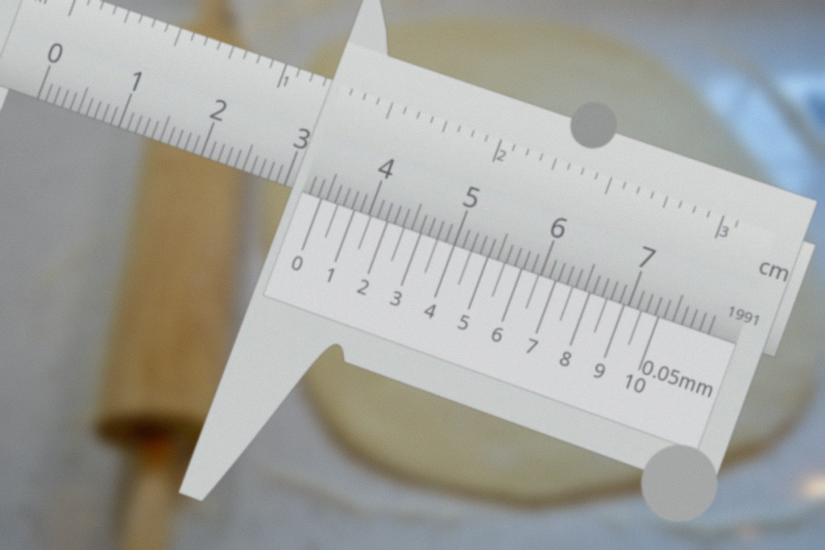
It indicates 34.4 mm
